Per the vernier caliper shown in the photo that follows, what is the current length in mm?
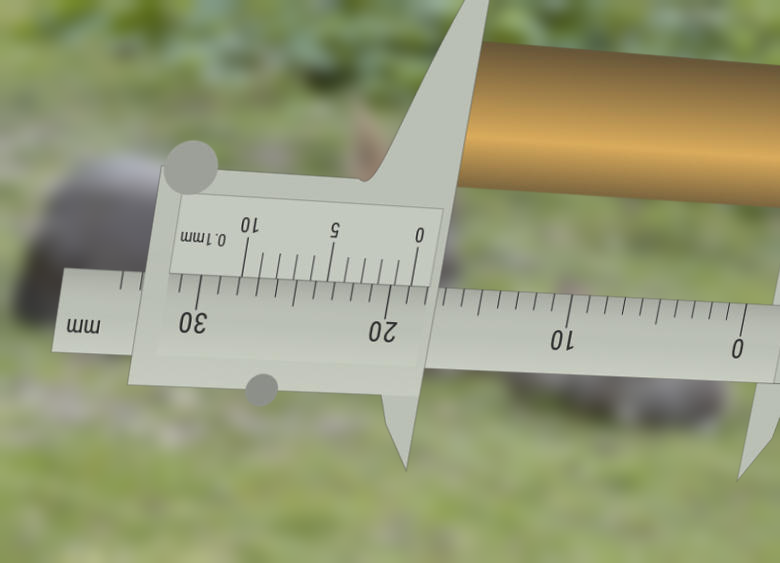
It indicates 18.9 mm
